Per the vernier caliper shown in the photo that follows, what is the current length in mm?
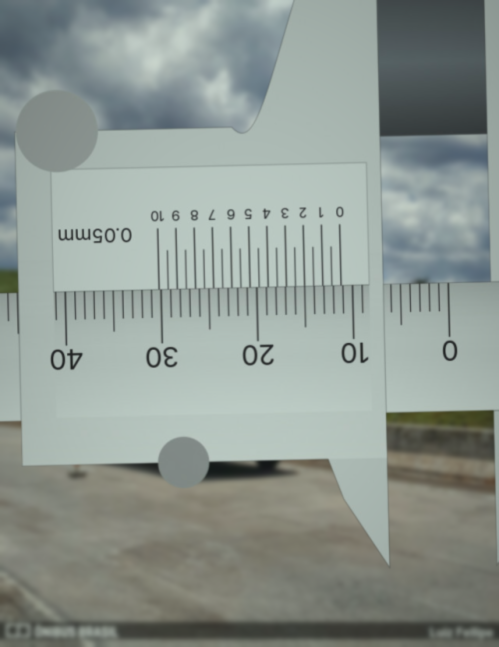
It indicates 11.2 mm
